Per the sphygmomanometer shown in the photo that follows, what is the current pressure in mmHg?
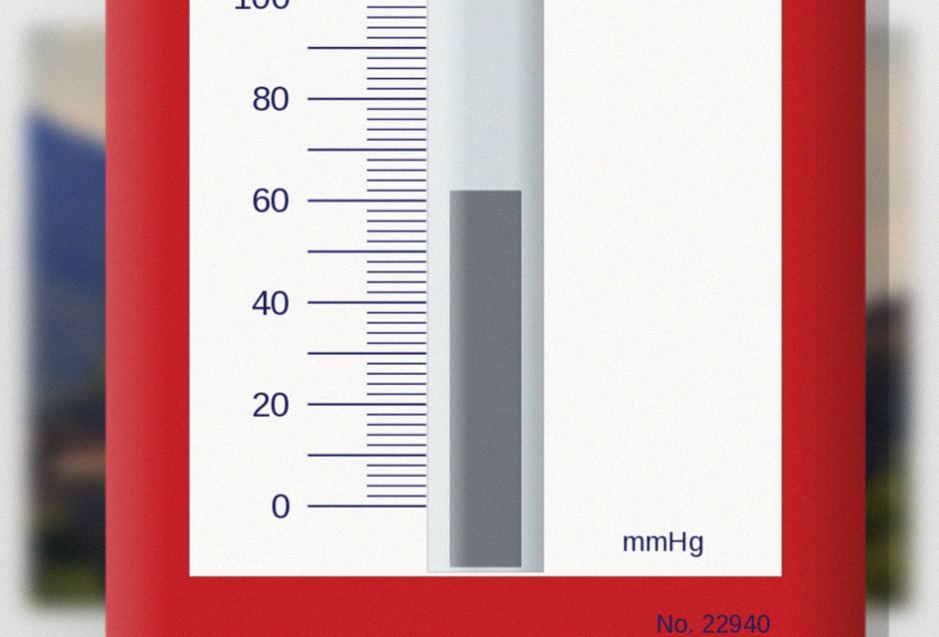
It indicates 62 mmHg
